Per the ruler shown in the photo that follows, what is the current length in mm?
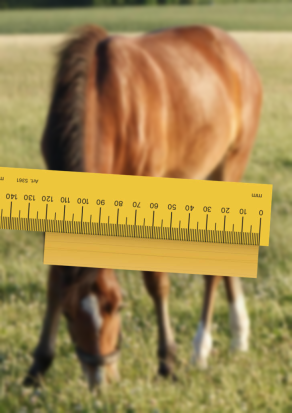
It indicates 120 mm
